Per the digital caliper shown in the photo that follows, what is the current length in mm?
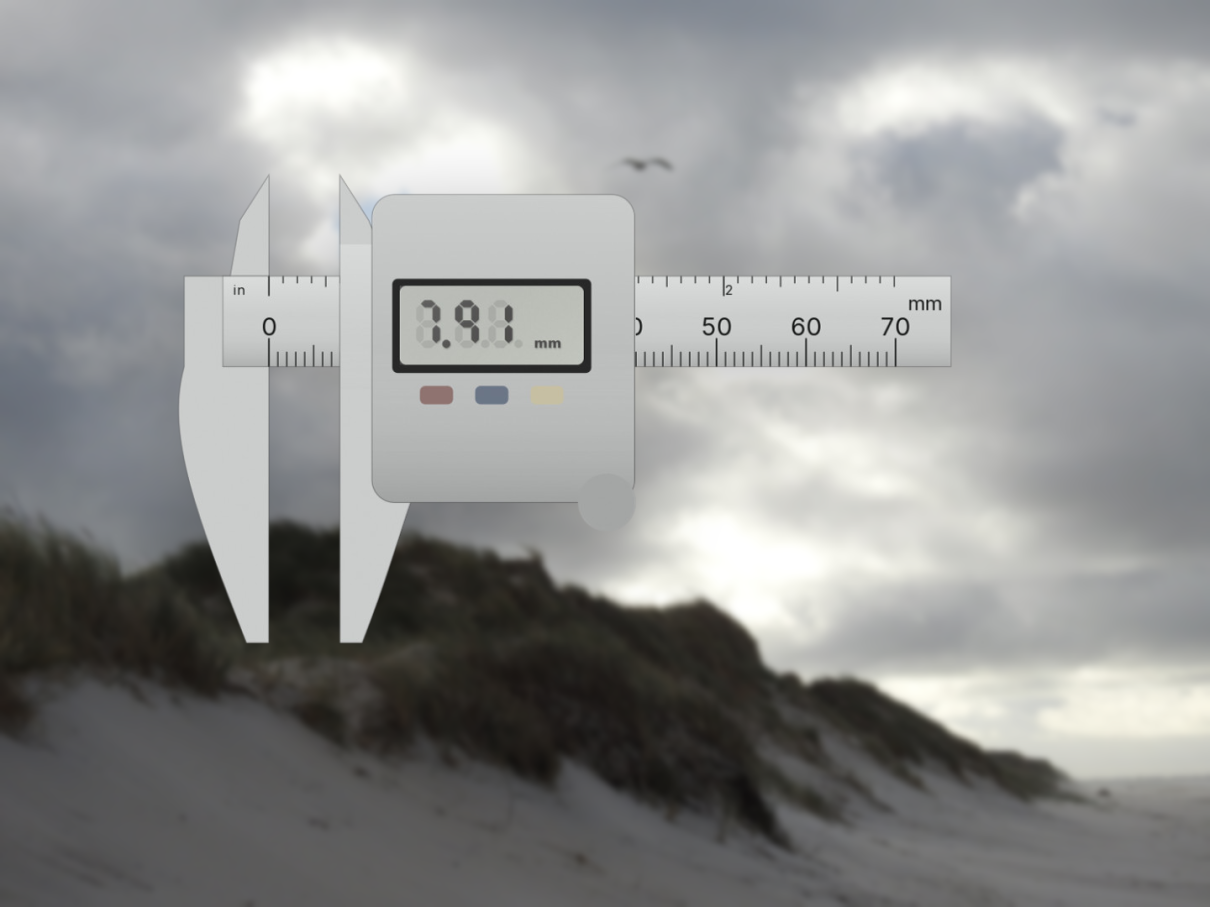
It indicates 7.91 mm
